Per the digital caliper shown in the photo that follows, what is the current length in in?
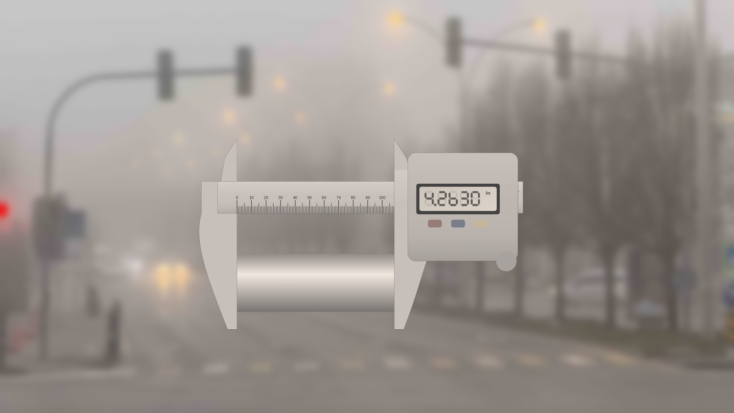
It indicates 4.2630 in
